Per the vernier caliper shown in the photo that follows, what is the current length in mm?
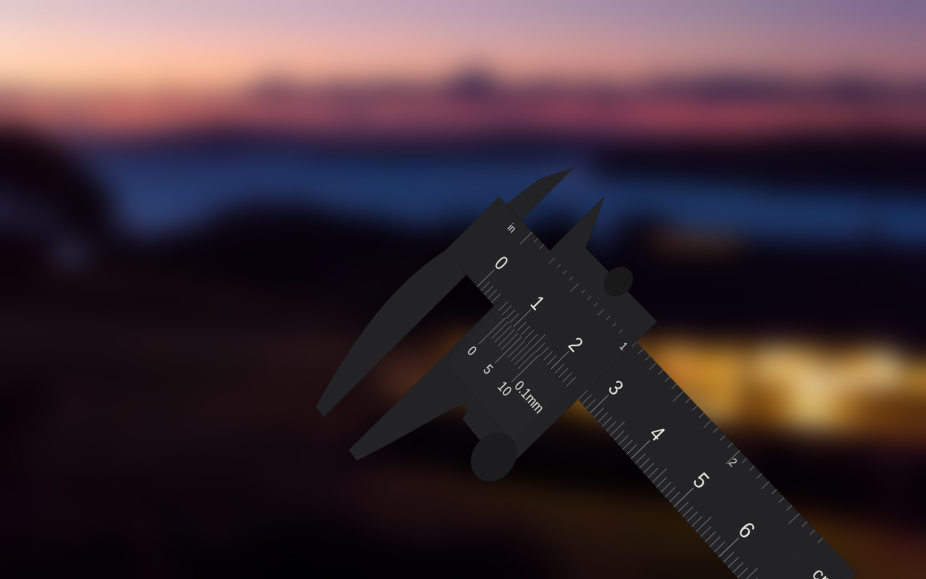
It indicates 7.8 mm
